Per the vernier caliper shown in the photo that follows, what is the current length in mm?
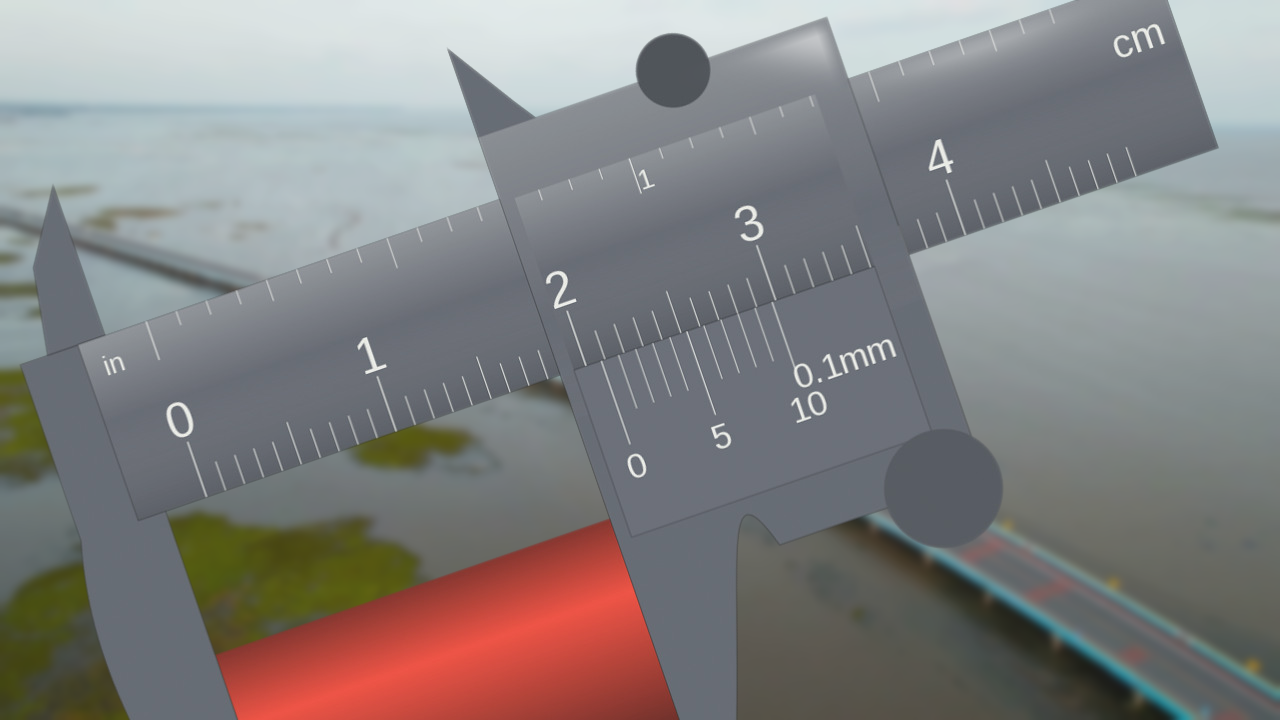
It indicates 20.8 mm
